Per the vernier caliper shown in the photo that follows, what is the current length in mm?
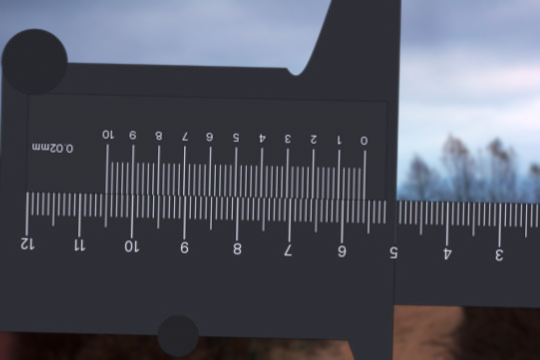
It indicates 56.0 mm
